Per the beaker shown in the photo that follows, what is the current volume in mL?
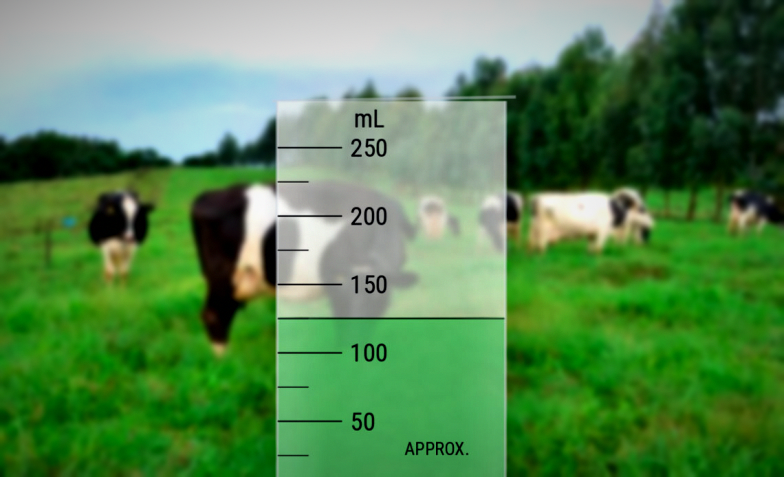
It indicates 125 mL
